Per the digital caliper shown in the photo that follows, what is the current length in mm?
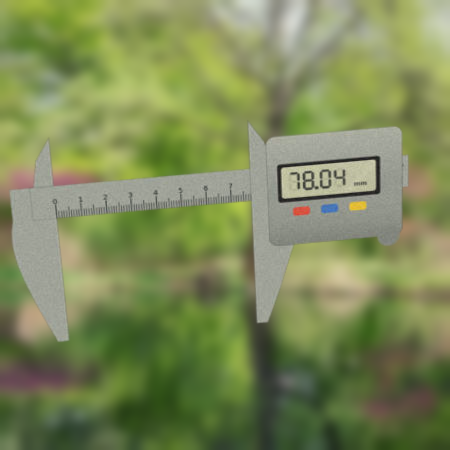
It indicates 78.04 mm
